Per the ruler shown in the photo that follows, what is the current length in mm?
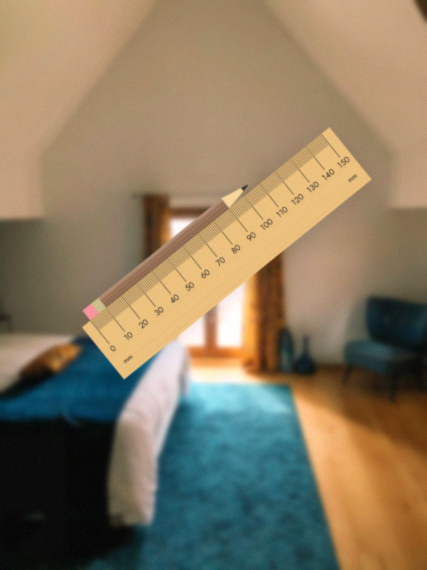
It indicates 105 mm
